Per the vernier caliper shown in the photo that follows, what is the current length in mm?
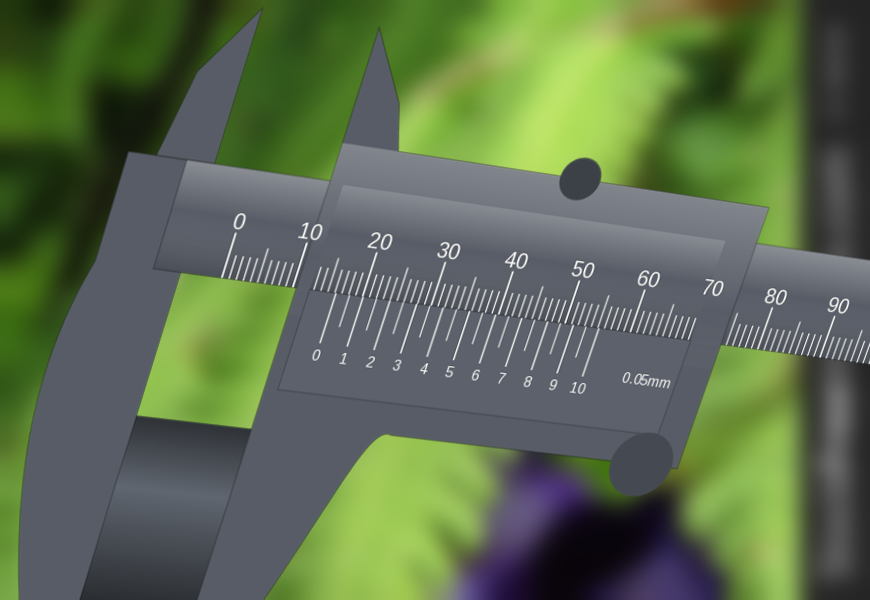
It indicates 16.2 mm
